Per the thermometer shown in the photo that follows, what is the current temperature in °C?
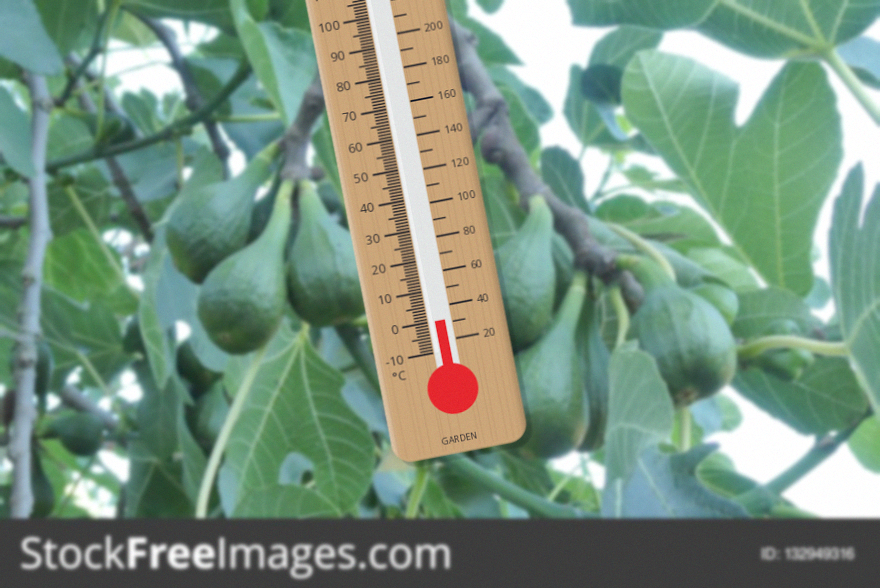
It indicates 0 °C
